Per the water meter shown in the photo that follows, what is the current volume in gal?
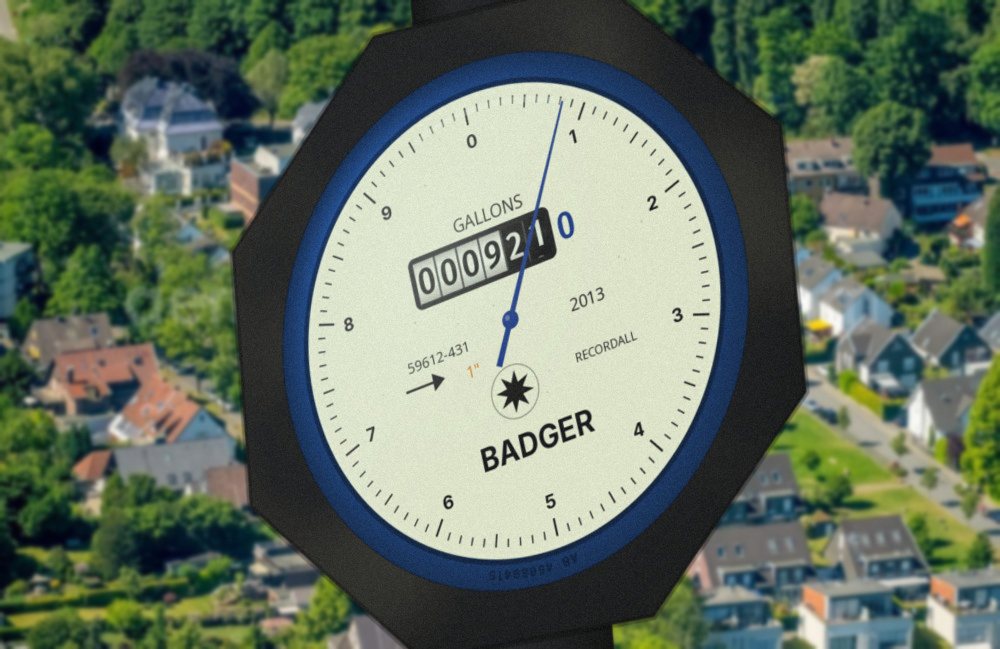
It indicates 9210.8 gal
